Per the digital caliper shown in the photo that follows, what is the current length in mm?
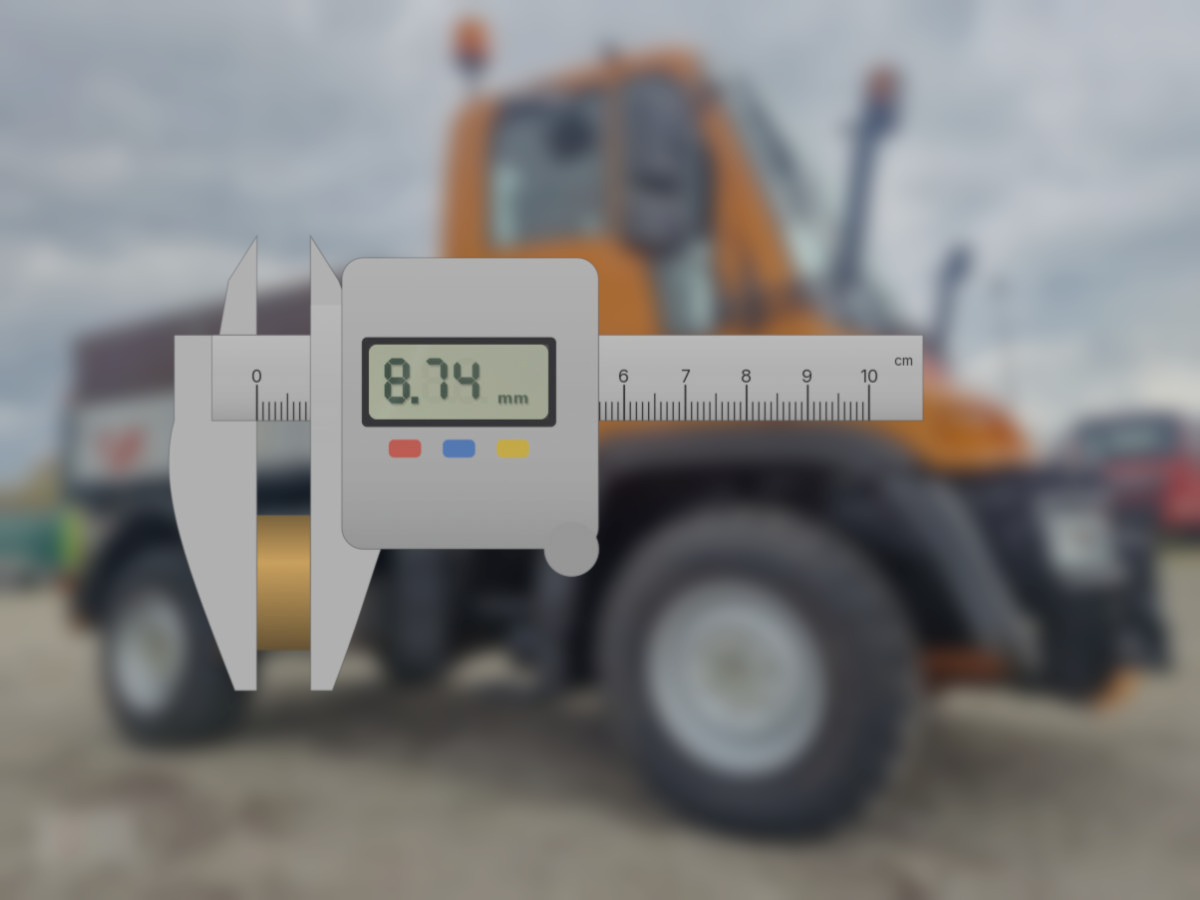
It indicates 8.74 mm
